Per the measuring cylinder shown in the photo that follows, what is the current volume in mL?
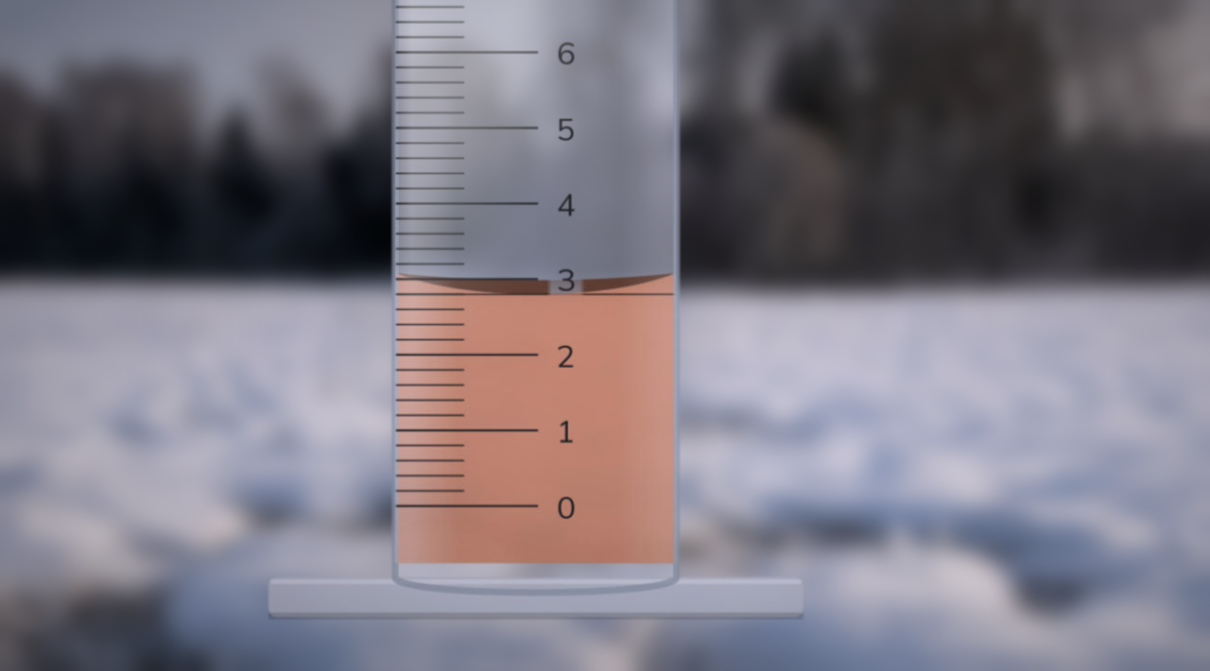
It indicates 2.8 mL
